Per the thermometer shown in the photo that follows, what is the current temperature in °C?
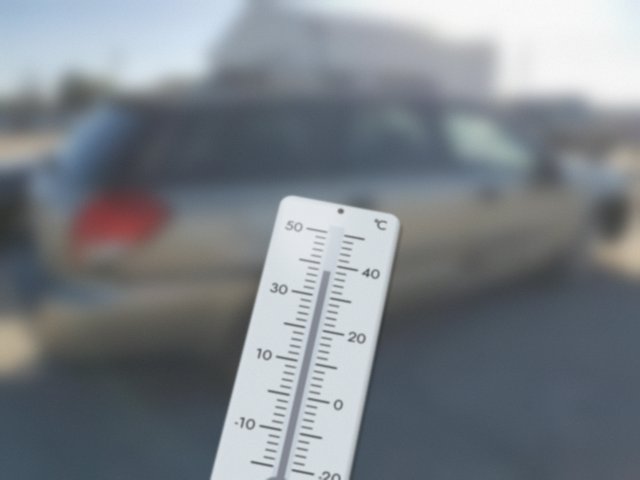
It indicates 38 °C
